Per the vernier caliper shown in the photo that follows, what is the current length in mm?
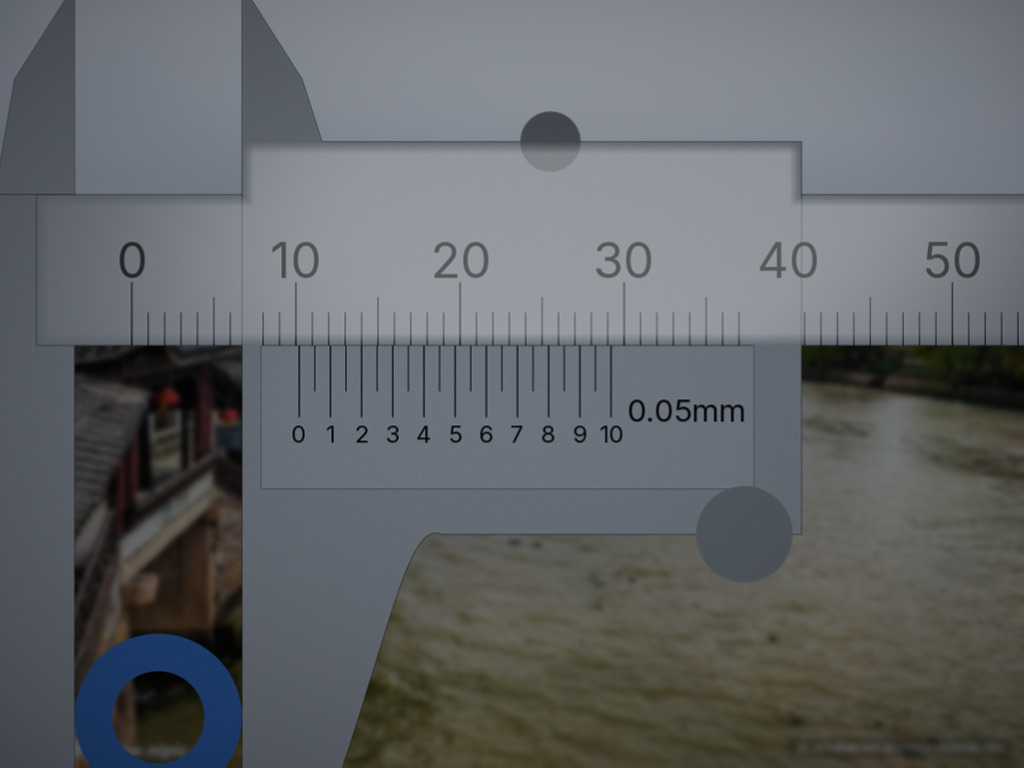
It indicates 10.2 mm
